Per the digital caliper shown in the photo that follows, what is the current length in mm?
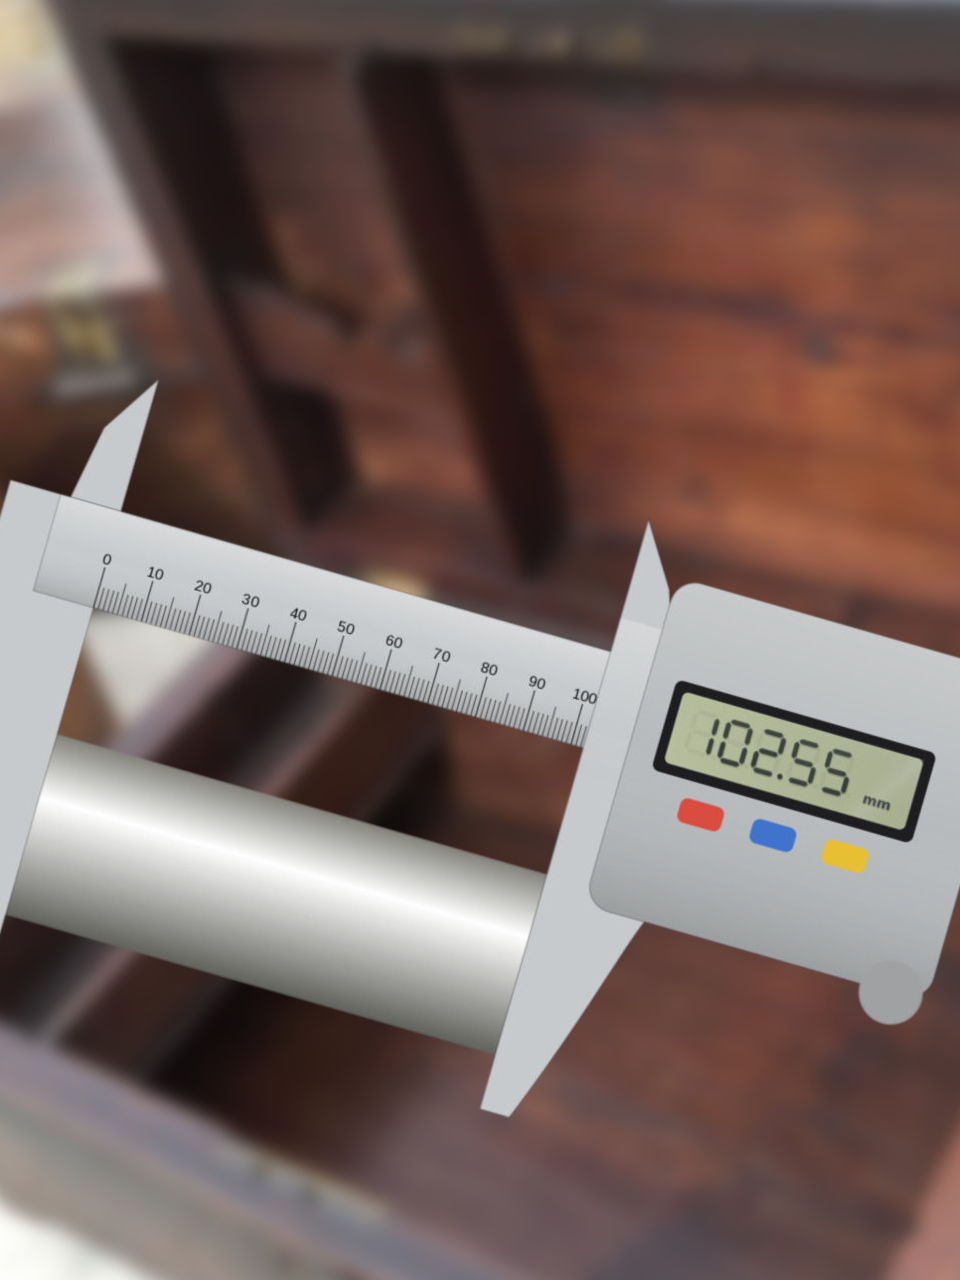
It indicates 102.55 mm
